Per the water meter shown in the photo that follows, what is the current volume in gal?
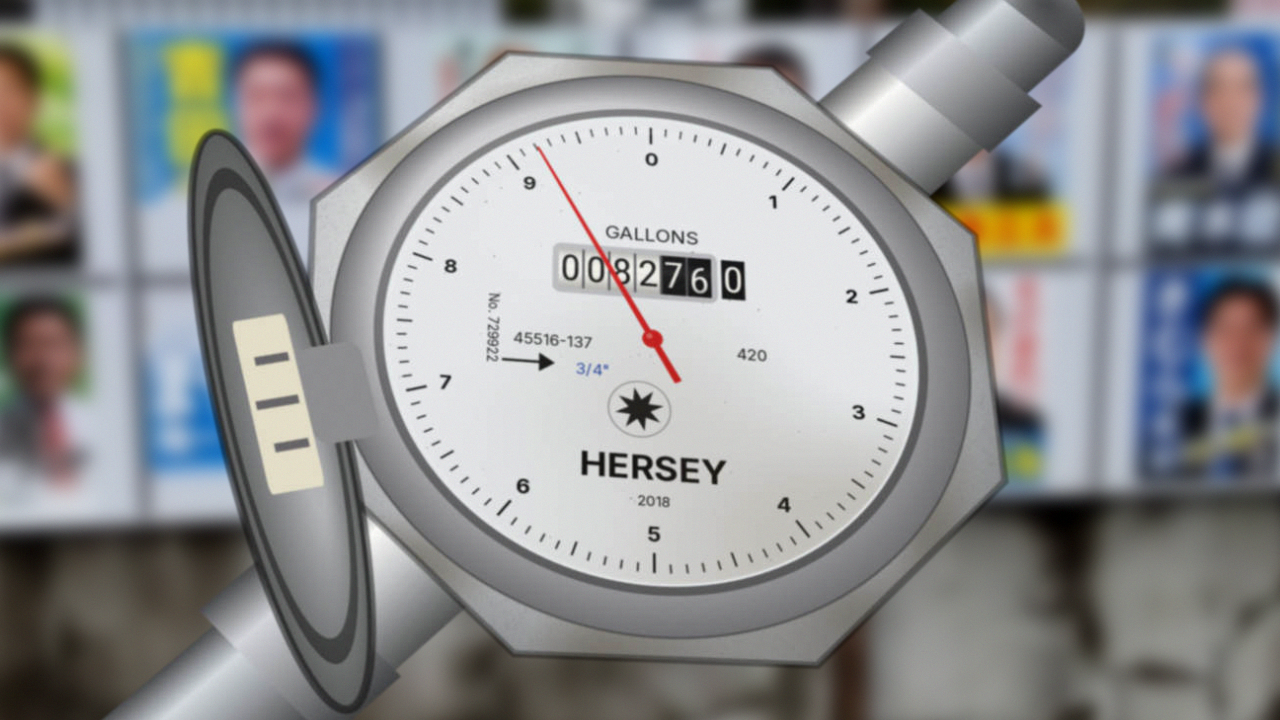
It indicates 82759.2 gal
